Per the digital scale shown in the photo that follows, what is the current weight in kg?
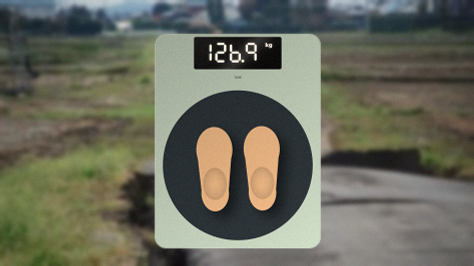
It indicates 126.9 kg
